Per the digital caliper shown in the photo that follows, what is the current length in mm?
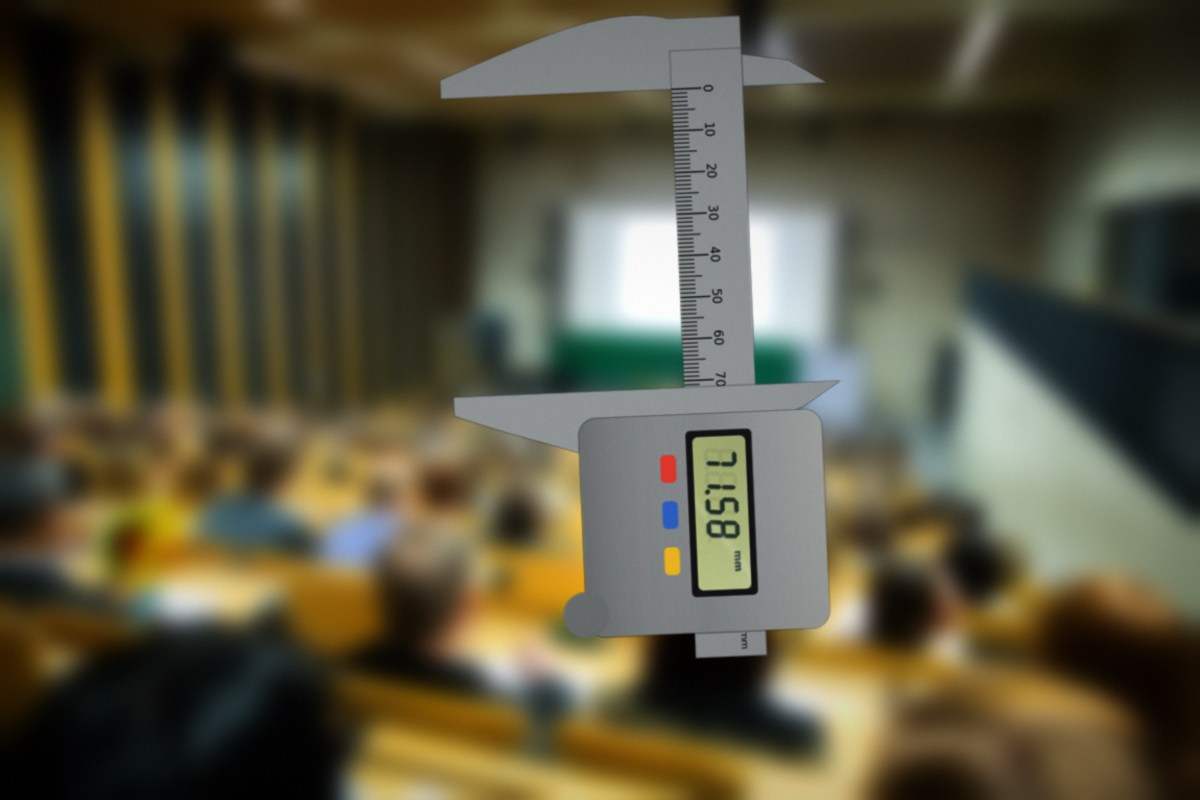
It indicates 71.58 mm
